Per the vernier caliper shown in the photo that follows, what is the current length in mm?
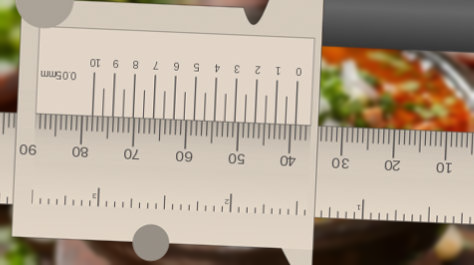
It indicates 39.0 mm
